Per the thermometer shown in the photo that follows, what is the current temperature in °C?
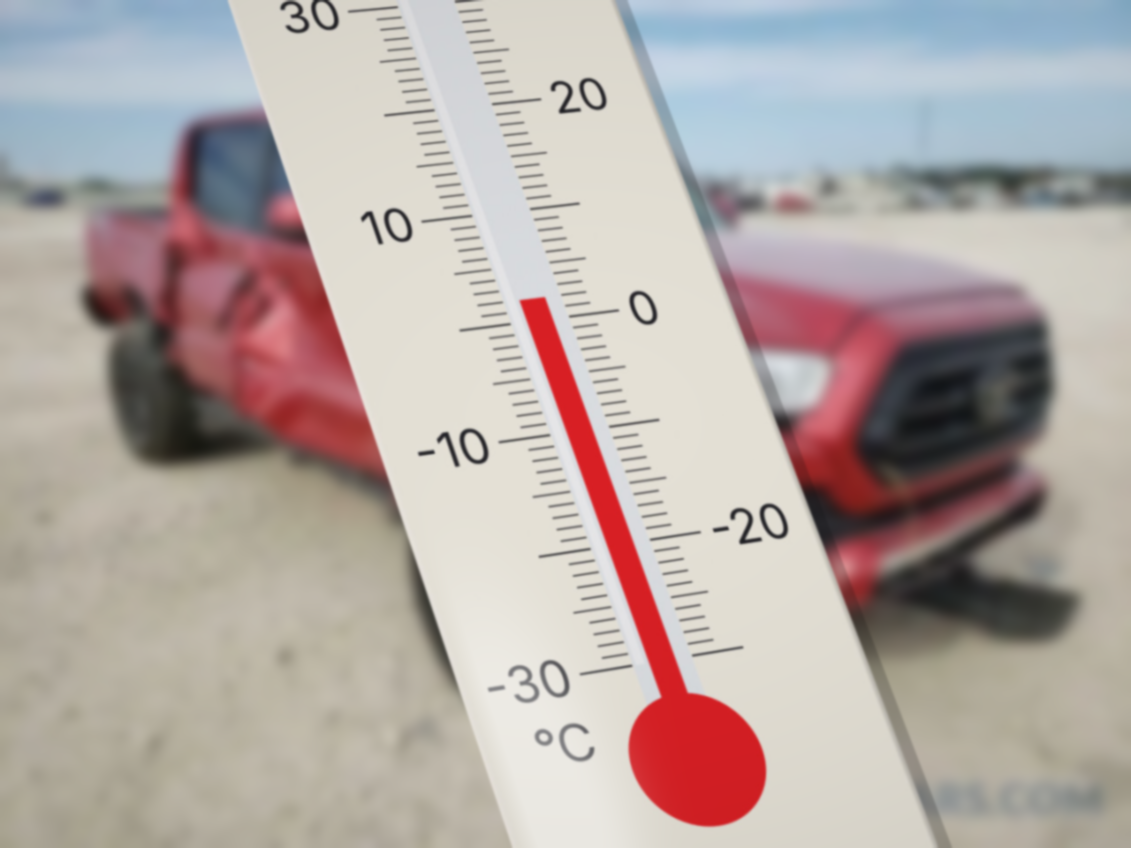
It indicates 2 °C
